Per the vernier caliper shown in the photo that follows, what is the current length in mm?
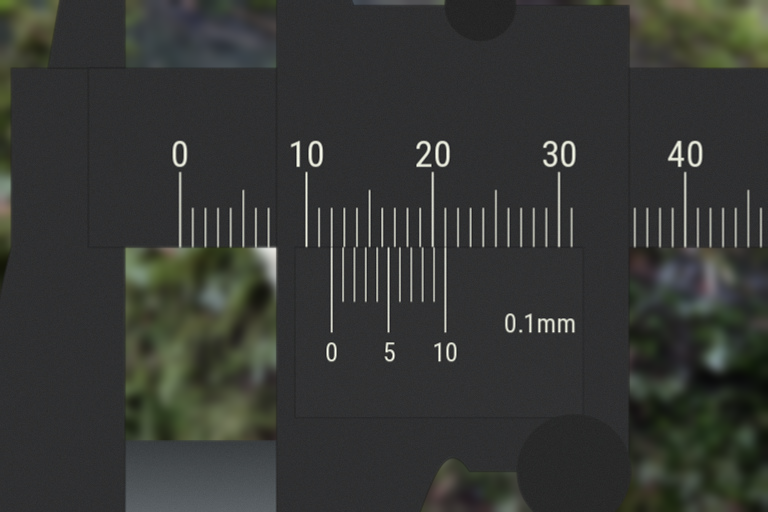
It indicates 12.0 mm
